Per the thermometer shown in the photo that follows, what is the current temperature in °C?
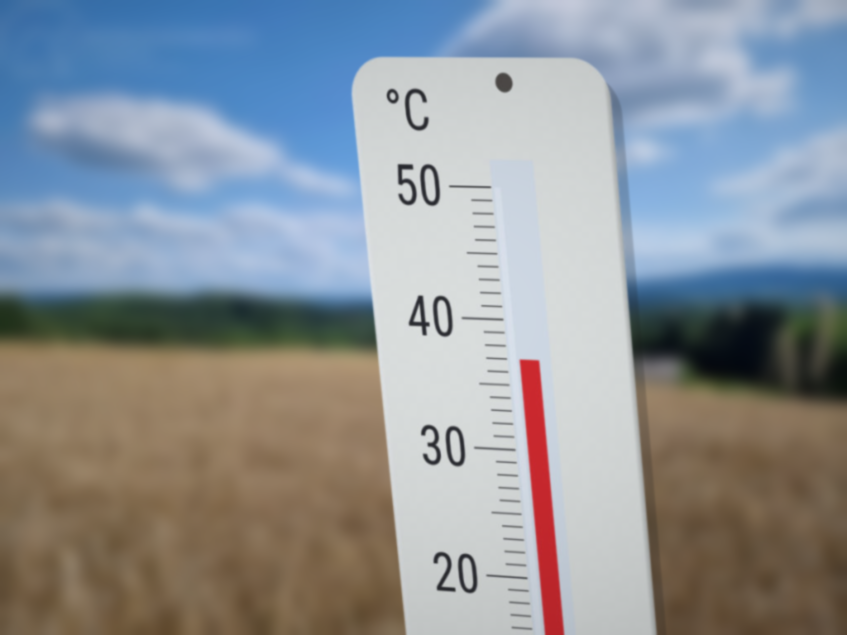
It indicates 37 °C
